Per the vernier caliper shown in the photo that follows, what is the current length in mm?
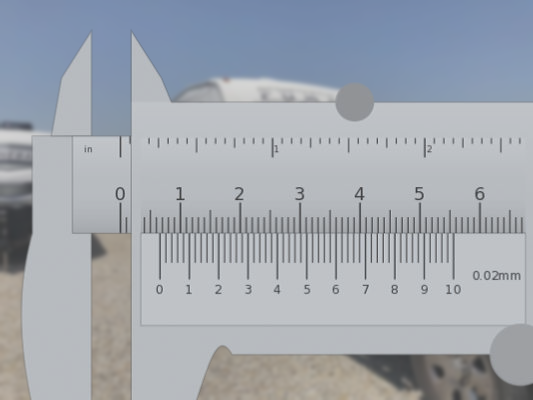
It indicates 6.6 mm
